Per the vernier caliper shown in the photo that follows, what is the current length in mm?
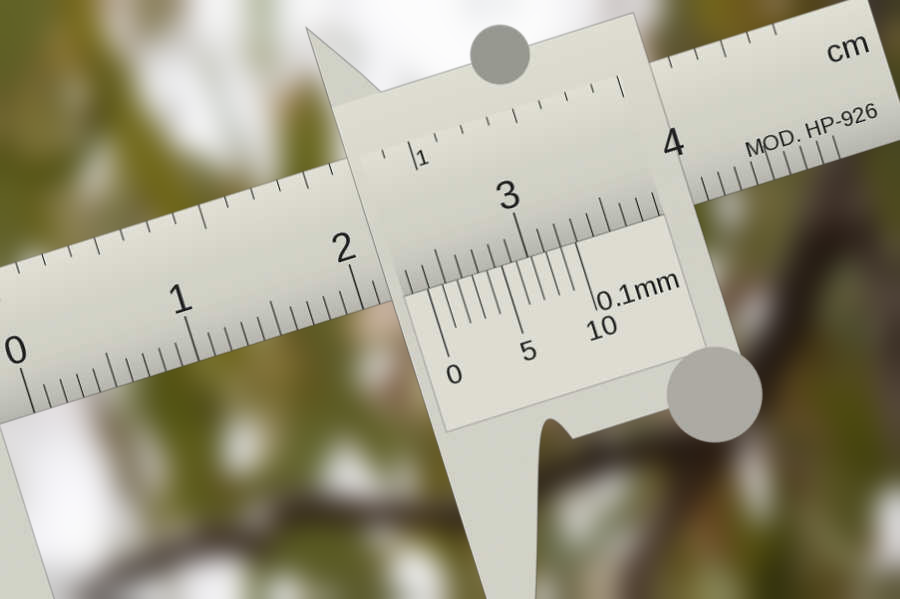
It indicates 23.9 mm
